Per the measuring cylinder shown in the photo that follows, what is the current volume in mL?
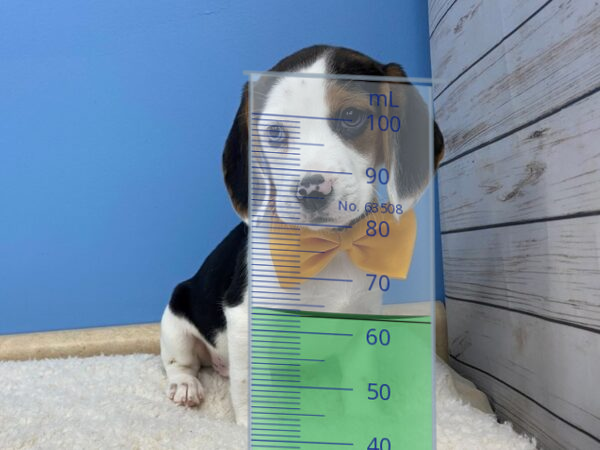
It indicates 63 mL
